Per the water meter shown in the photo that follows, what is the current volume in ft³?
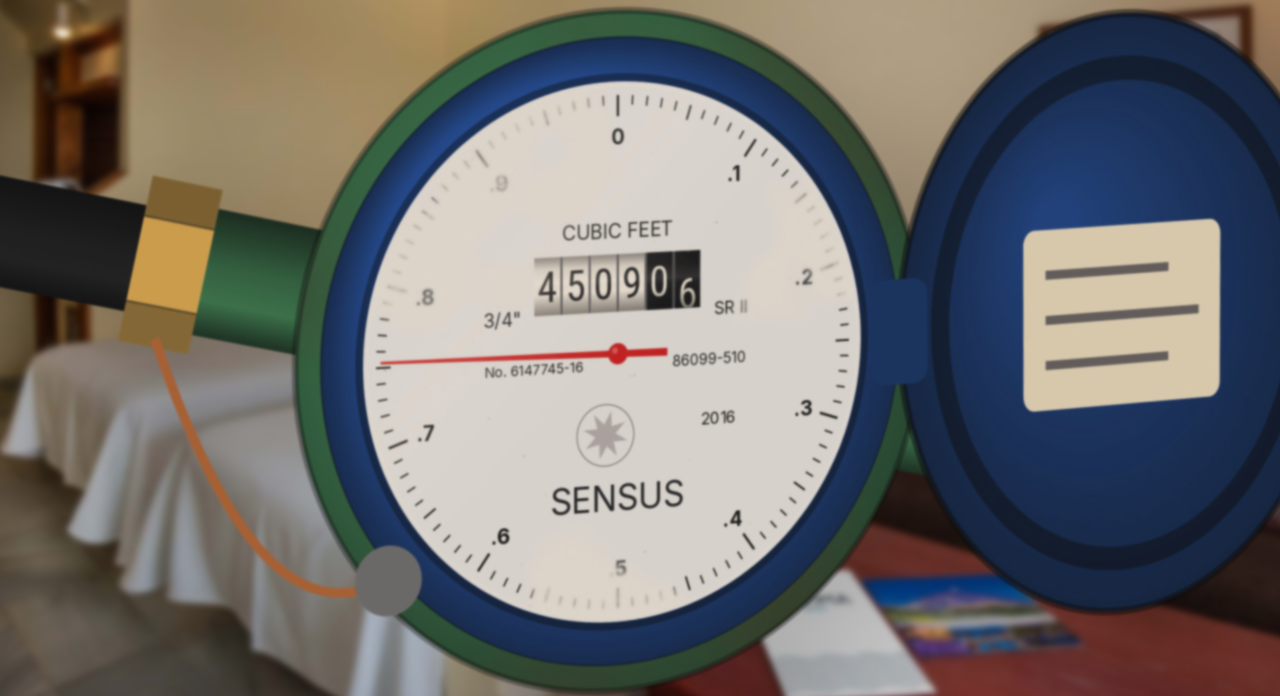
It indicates 450905.75 ft³
